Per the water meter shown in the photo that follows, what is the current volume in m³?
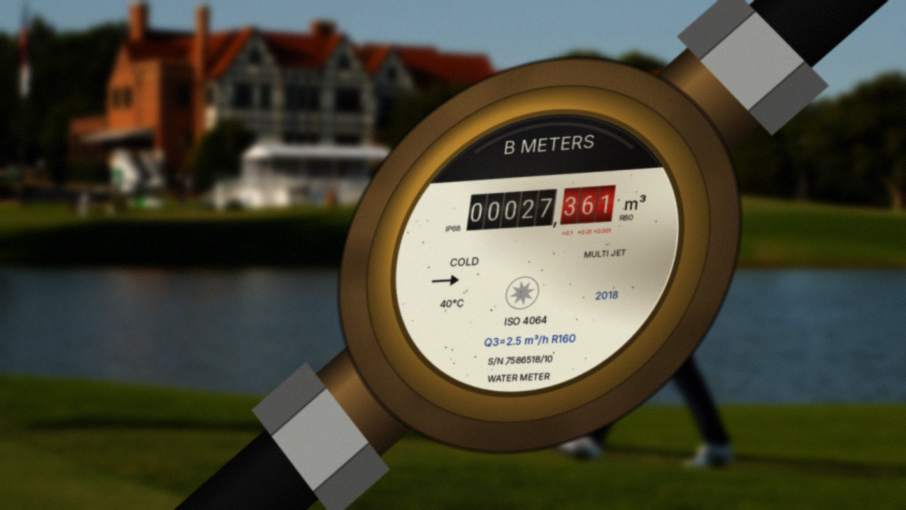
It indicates 27.361 m³
